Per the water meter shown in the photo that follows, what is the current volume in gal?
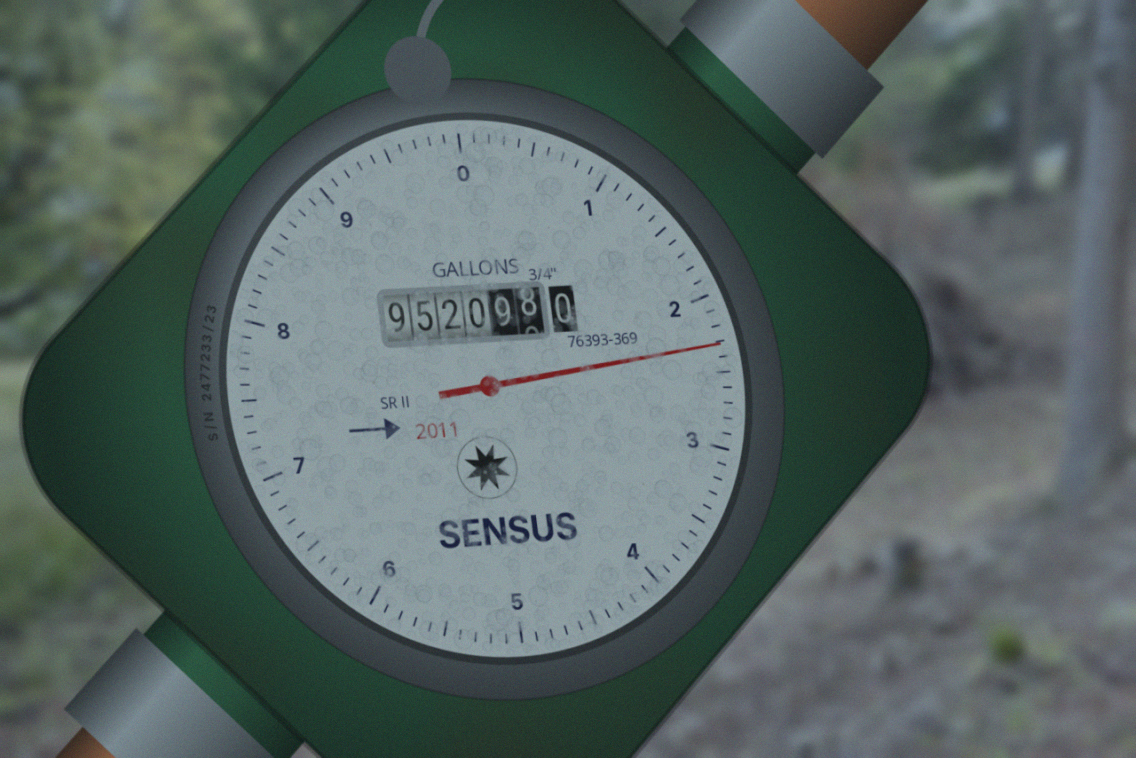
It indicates 9520982.3 gal
